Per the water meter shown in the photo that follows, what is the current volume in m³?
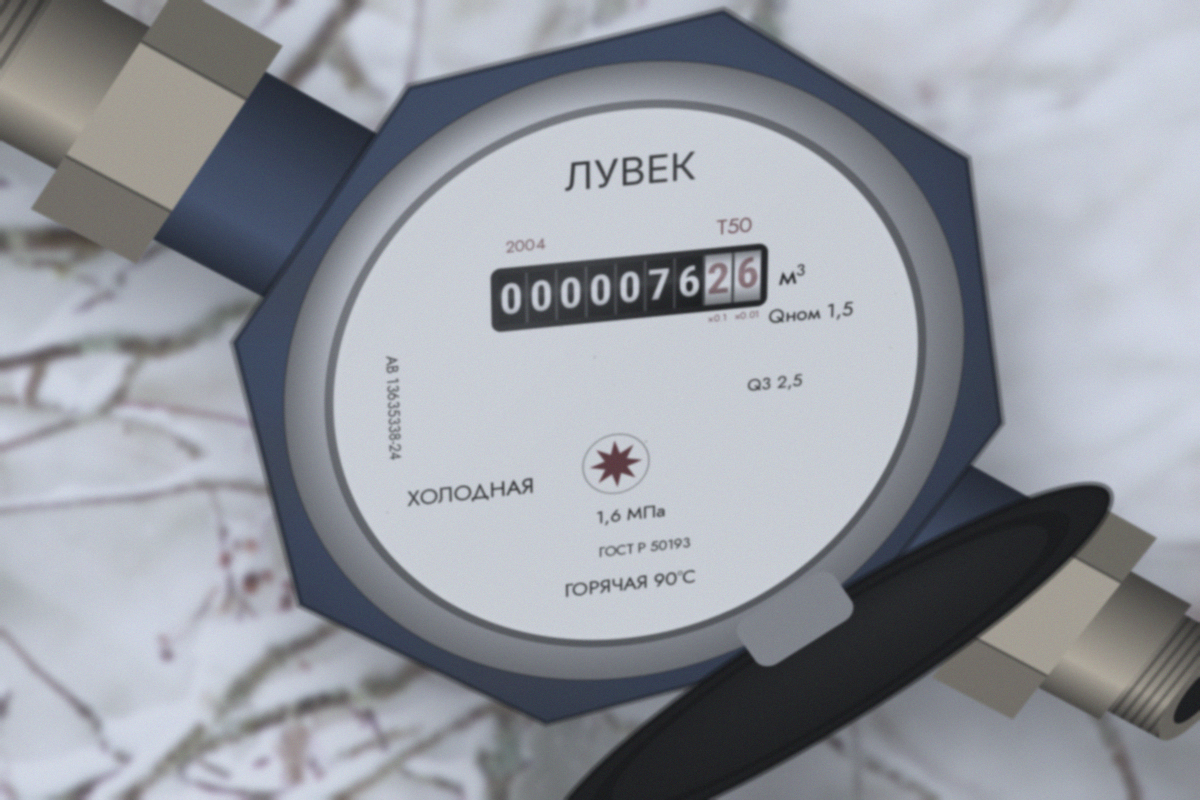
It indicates 76.26 m³
